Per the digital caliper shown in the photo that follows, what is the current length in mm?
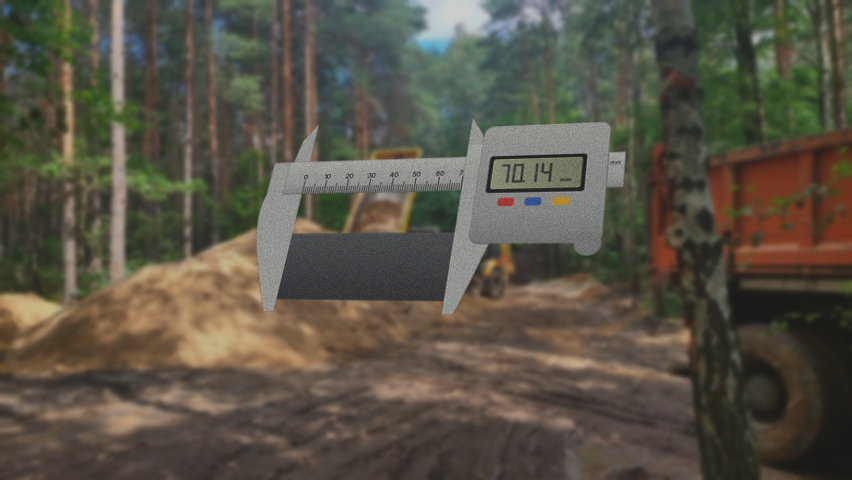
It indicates 70.14 mm
